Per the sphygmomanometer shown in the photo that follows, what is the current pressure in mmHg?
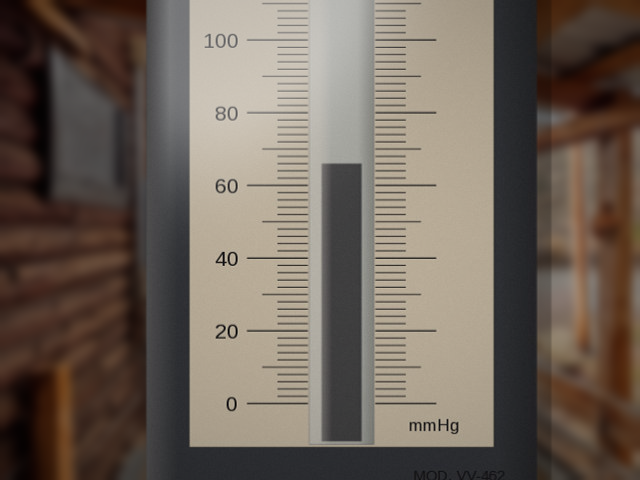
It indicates 66 mmHg
